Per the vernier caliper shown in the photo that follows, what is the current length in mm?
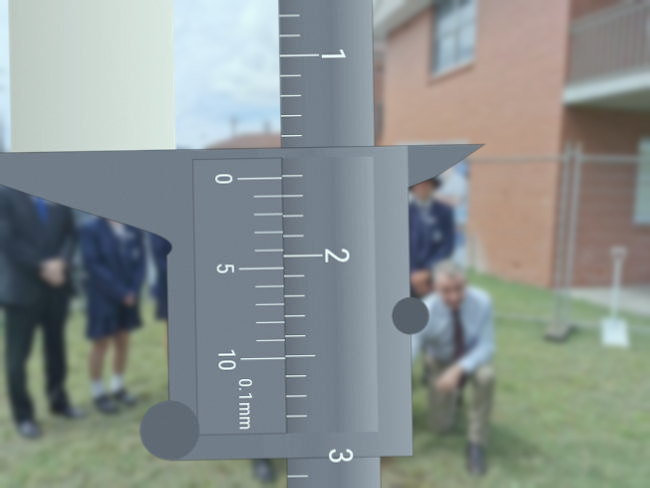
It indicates 16.1 mm
